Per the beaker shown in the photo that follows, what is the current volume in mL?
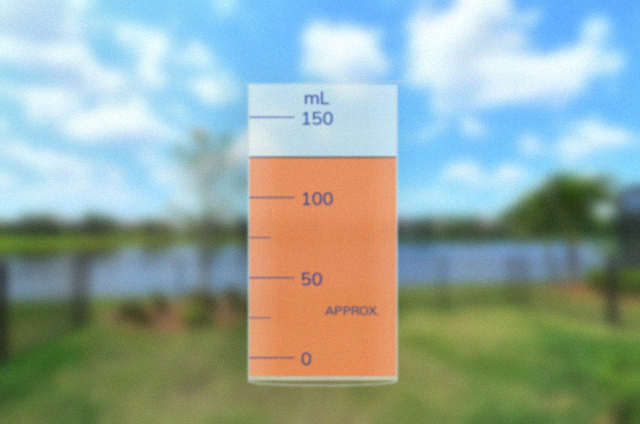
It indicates 125 mL
